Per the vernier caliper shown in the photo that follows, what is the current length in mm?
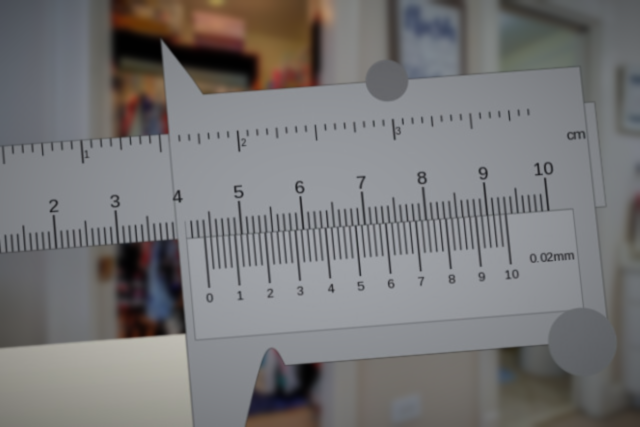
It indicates 44.0 mm
